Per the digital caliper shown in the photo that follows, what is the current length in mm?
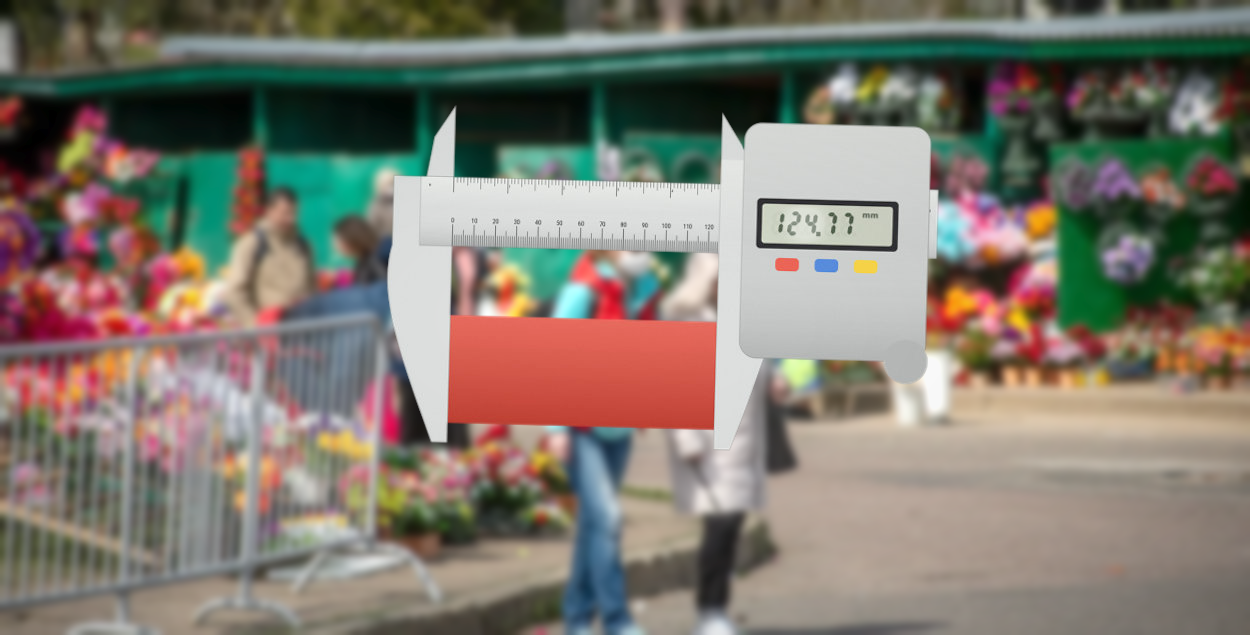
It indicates 124.77 mm
